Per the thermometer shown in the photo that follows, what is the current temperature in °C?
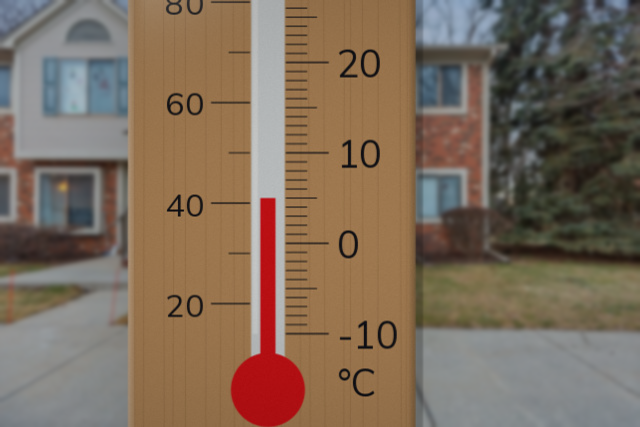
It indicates 5 °C
